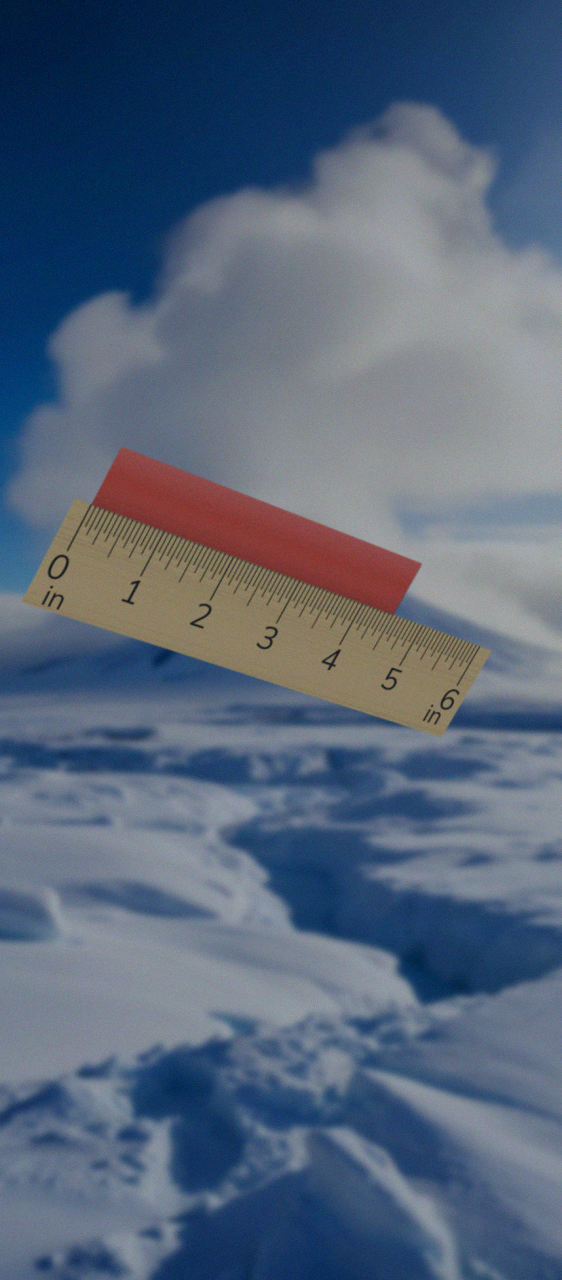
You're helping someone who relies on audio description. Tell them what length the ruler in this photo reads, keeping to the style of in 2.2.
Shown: in 4.5
